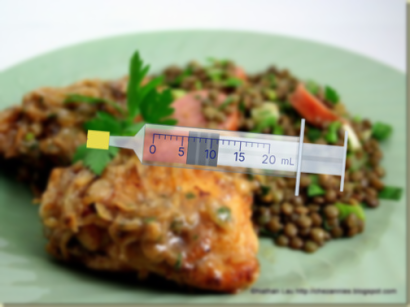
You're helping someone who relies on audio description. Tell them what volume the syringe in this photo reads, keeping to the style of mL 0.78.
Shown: mL 6
